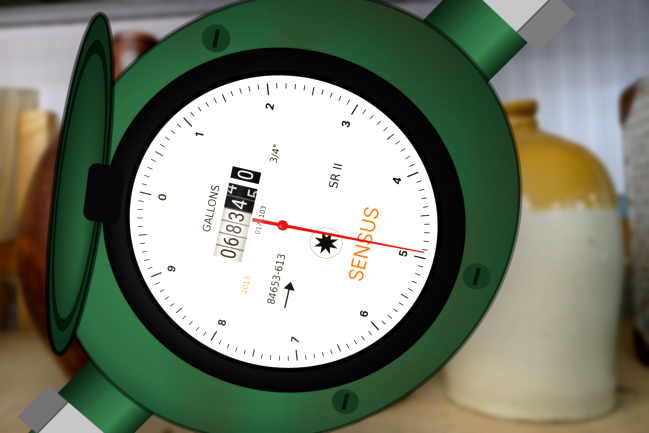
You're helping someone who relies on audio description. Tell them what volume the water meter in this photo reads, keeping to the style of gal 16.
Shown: gal 683444.9
